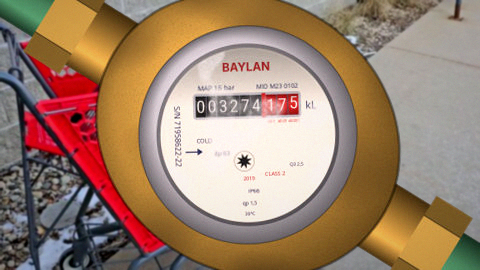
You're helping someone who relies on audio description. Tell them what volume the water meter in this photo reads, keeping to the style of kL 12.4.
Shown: kL 3274.175
